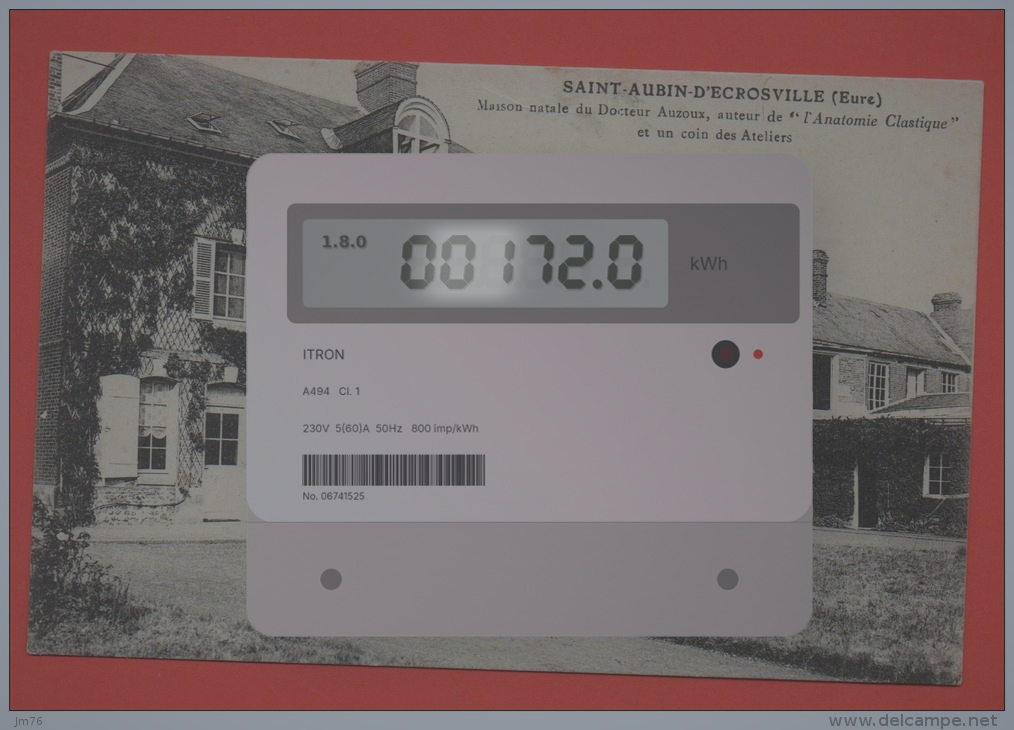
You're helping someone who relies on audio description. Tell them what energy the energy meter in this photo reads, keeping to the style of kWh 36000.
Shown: kWh 172.0
